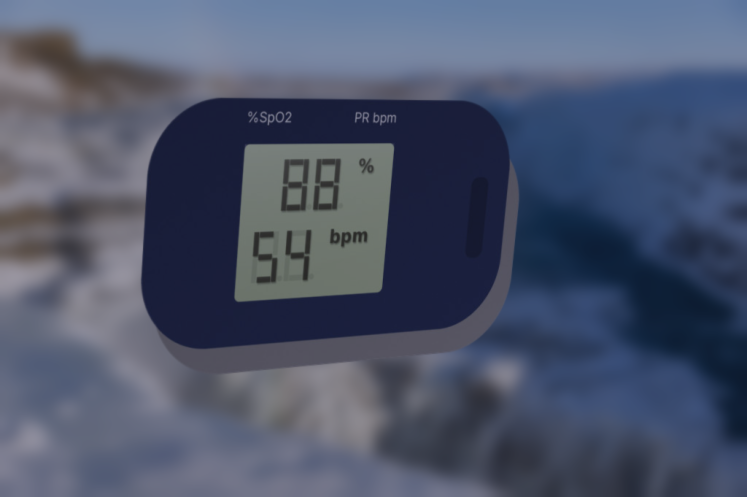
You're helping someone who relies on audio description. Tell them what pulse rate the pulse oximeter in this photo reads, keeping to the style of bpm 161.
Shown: bpm 54
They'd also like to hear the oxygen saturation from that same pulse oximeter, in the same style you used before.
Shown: % 88
